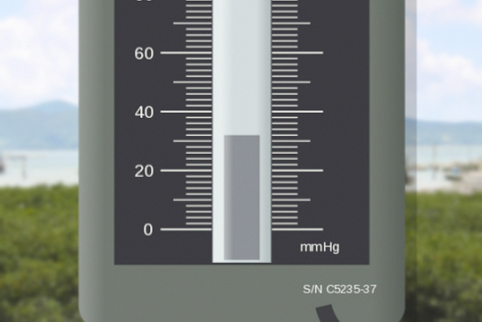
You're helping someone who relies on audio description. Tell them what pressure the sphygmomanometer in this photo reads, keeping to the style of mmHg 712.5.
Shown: mmHg 32
